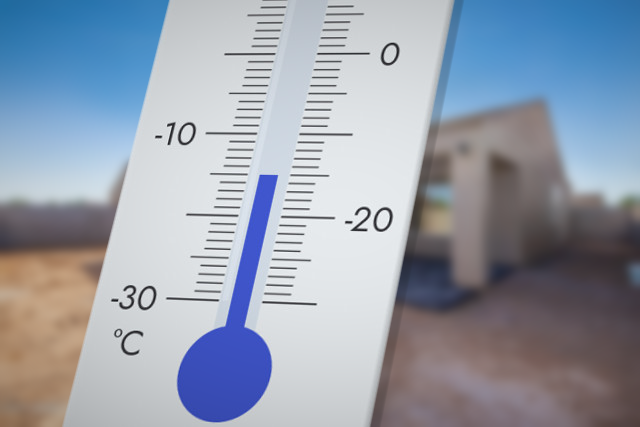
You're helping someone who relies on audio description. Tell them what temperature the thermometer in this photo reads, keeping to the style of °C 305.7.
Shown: °C -15
